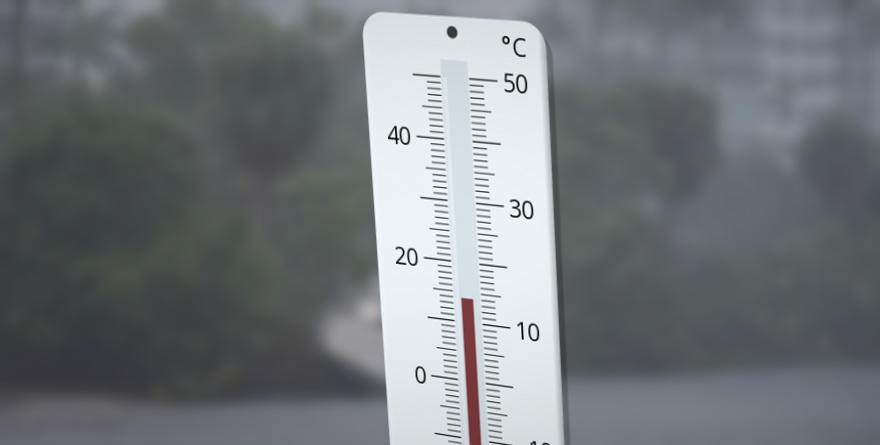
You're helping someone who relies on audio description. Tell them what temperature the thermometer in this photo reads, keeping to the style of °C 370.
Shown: °C 14
